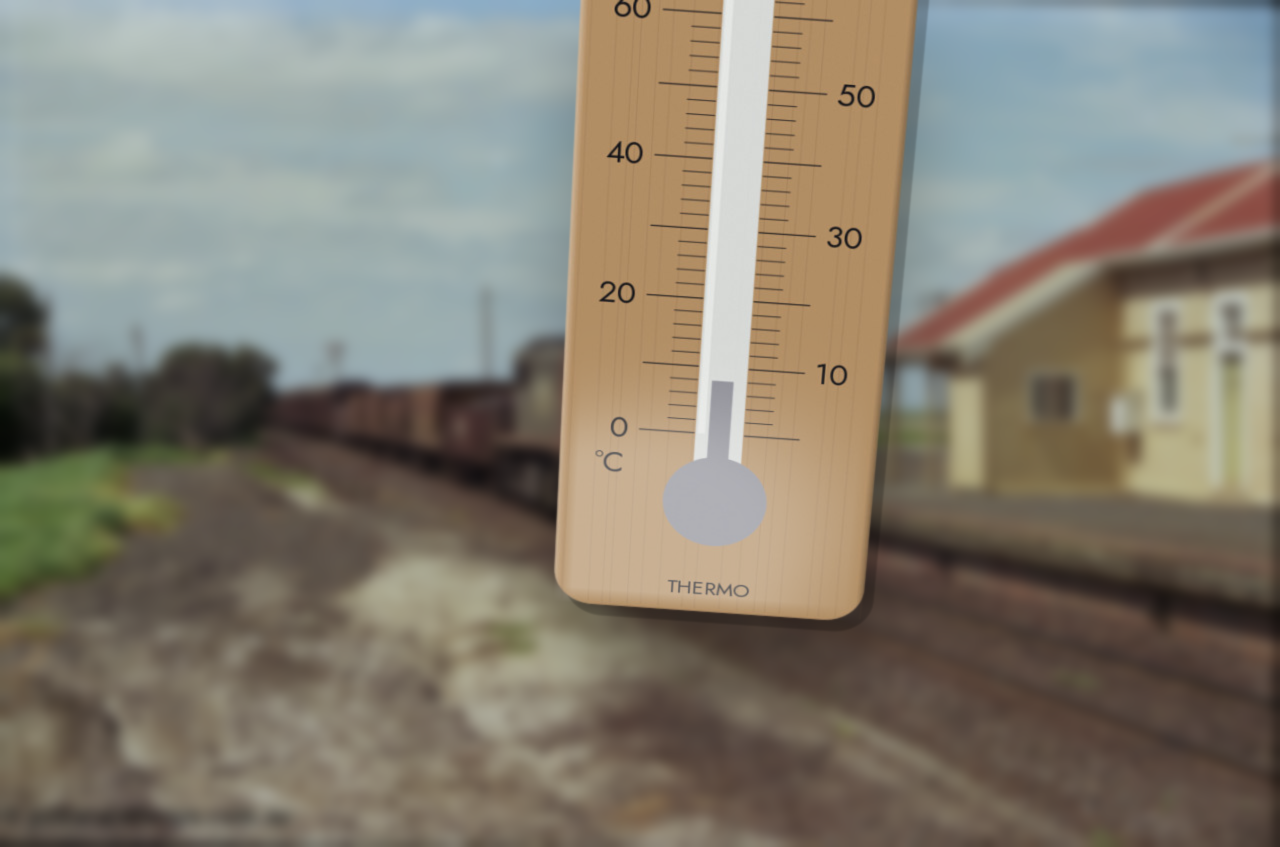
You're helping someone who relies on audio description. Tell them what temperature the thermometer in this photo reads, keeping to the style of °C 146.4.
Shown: °C 8
